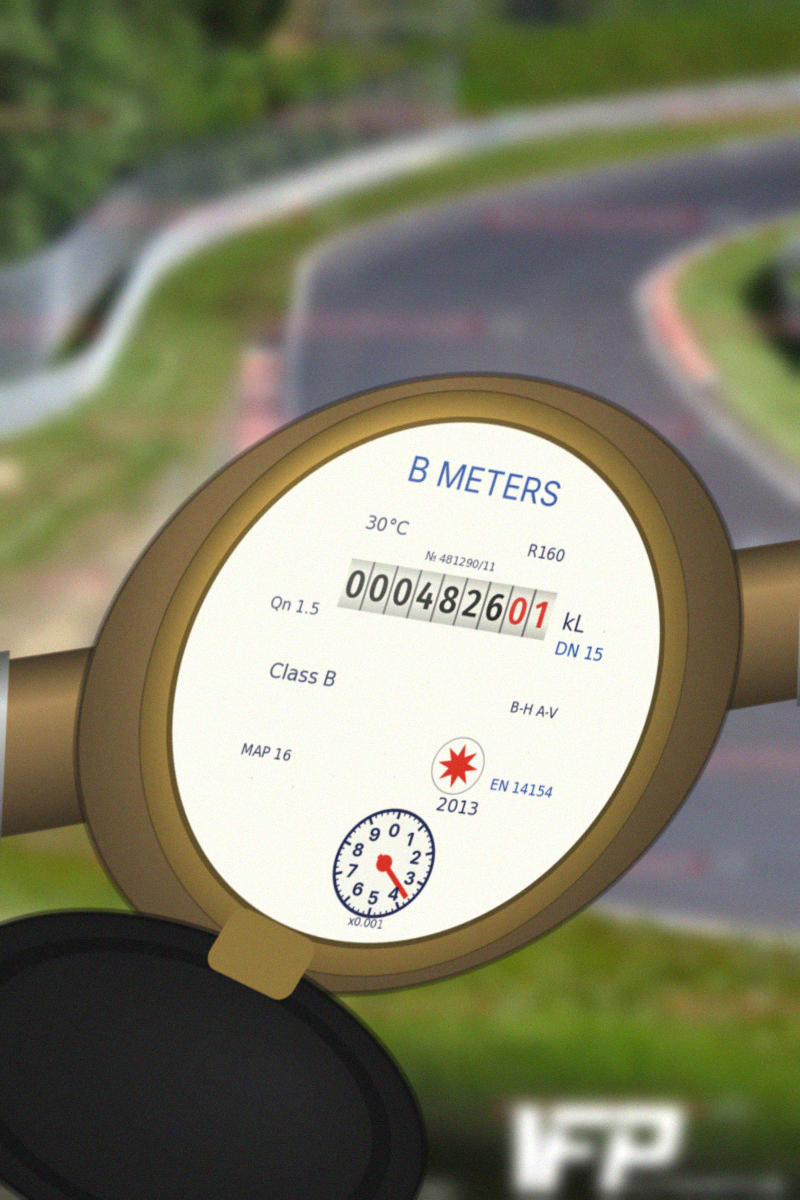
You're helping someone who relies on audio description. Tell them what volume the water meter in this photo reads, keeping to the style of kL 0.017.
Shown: kL 4826.013
